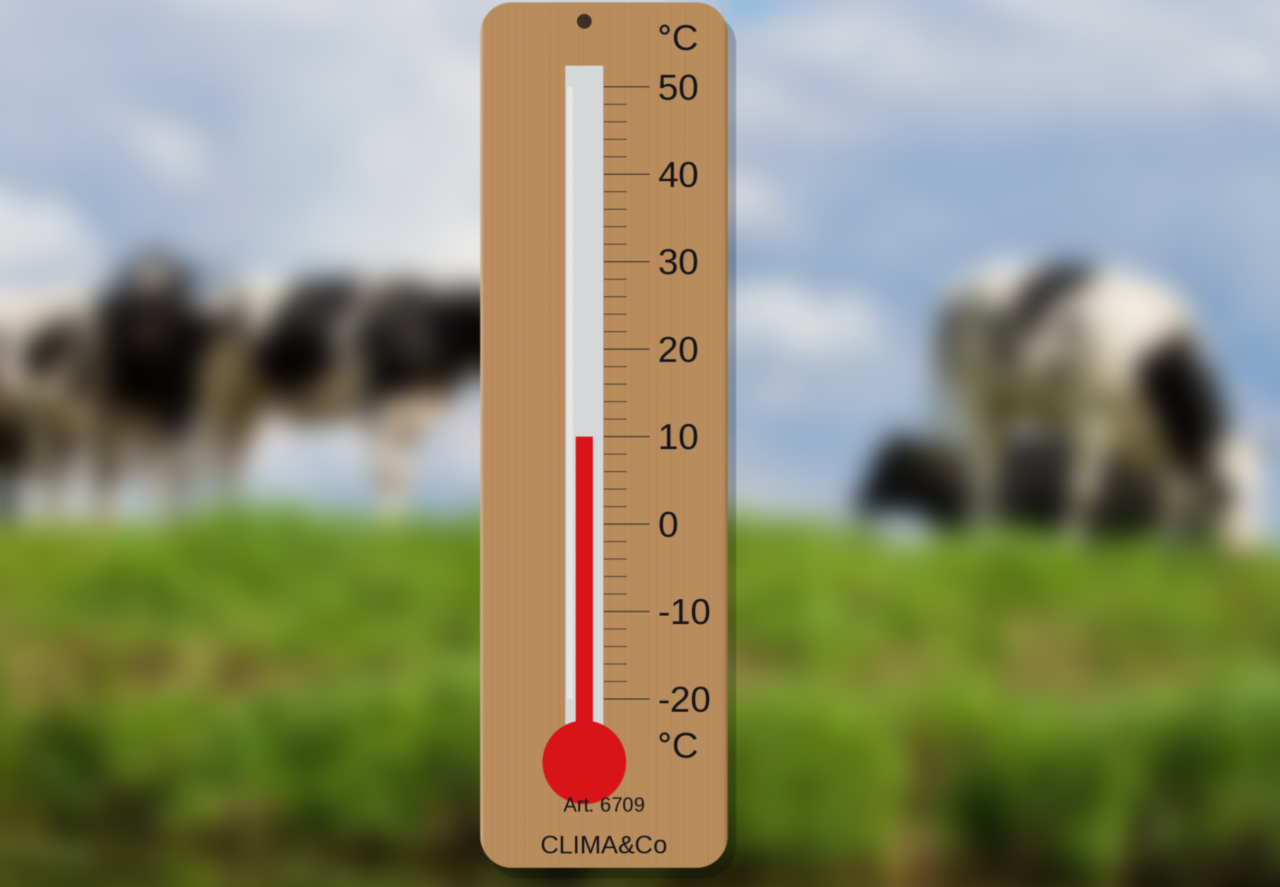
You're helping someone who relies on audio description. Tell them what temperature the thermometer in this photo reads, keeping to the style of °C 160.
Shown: °C 10
